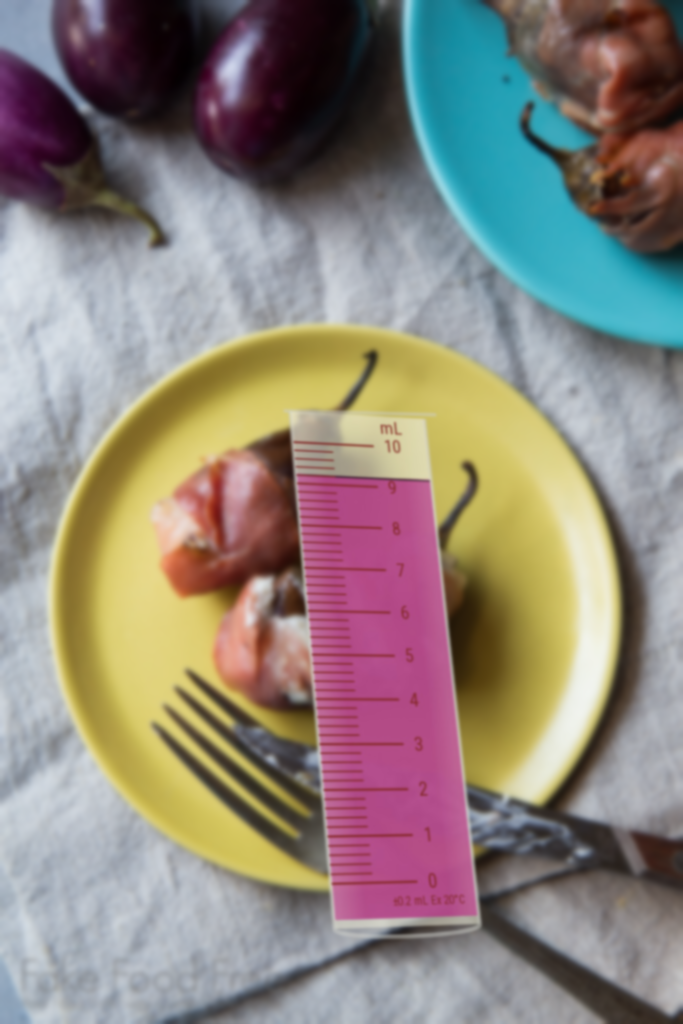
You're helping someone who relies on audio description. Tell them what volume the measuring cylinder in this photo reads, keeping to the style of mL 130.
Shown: mL 9.2
